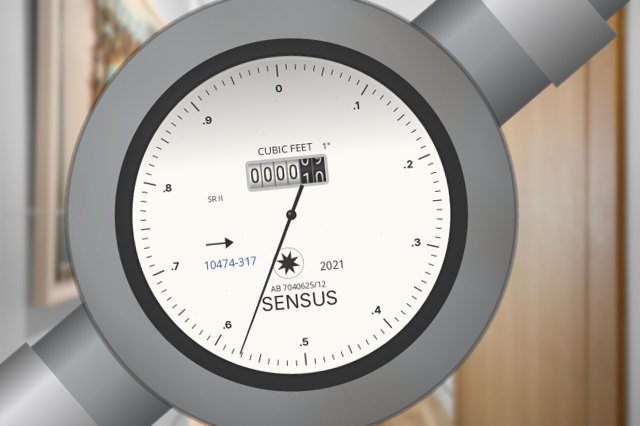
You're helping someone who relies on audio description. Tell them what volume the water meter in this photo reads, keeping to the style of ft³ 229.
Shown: ft³ 9.57
